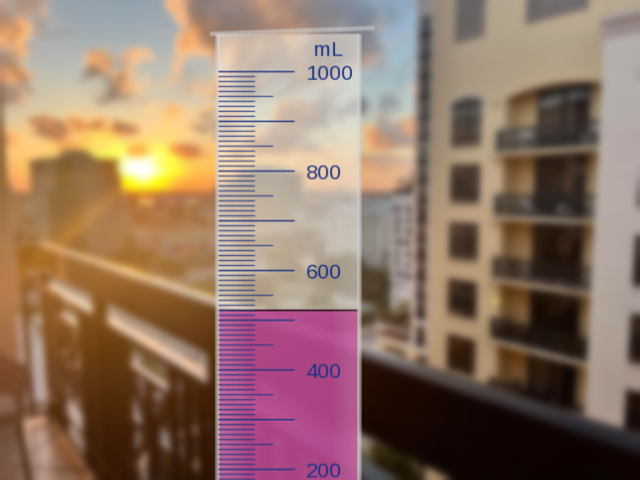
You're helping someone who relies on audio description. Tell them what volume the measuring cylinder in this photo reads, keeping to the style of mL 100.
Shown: mL 520
